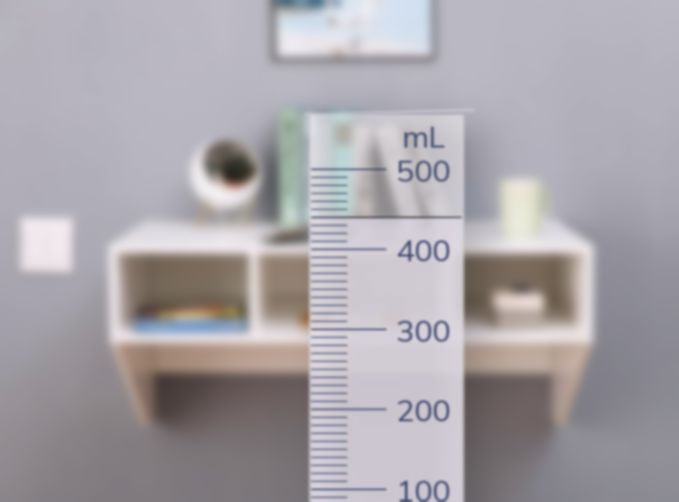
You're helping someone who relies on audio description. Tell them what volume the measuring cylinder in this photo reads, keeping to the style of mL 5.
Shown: mL 440
